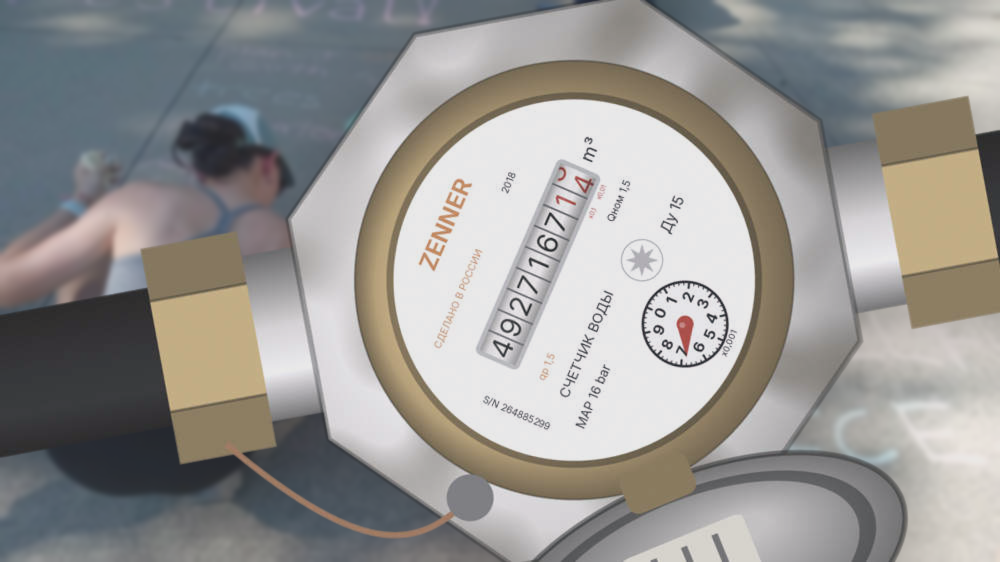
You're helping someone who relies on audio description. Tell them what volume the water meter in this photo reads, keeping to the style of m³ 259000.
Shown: m³ 4927167.136
